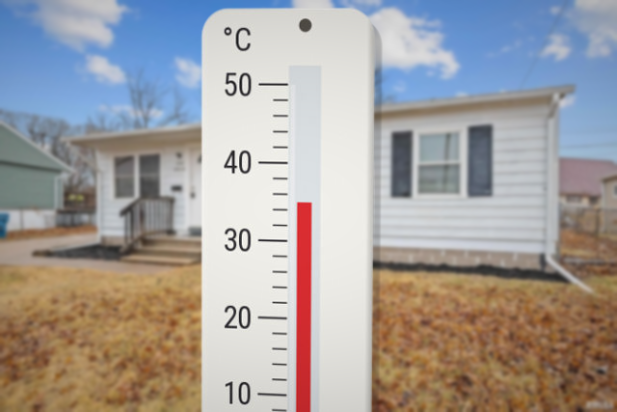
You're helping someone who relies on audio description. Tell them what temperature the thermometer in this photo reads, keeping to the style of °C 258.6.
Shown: °C 35
